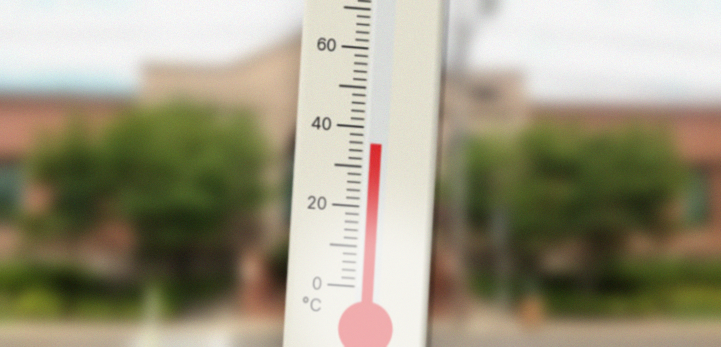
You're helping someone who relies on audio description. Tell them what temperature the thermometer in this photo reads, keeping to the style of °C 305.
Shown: °C 36
